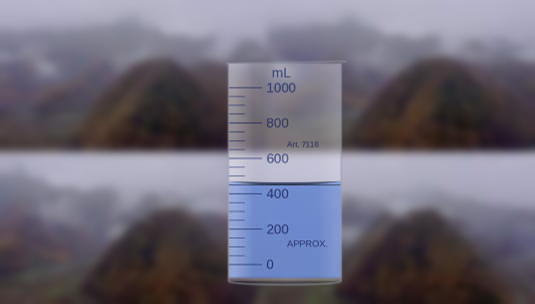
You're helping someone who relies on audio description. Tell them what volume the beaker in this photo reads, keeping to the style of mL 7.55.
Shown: mL 450
